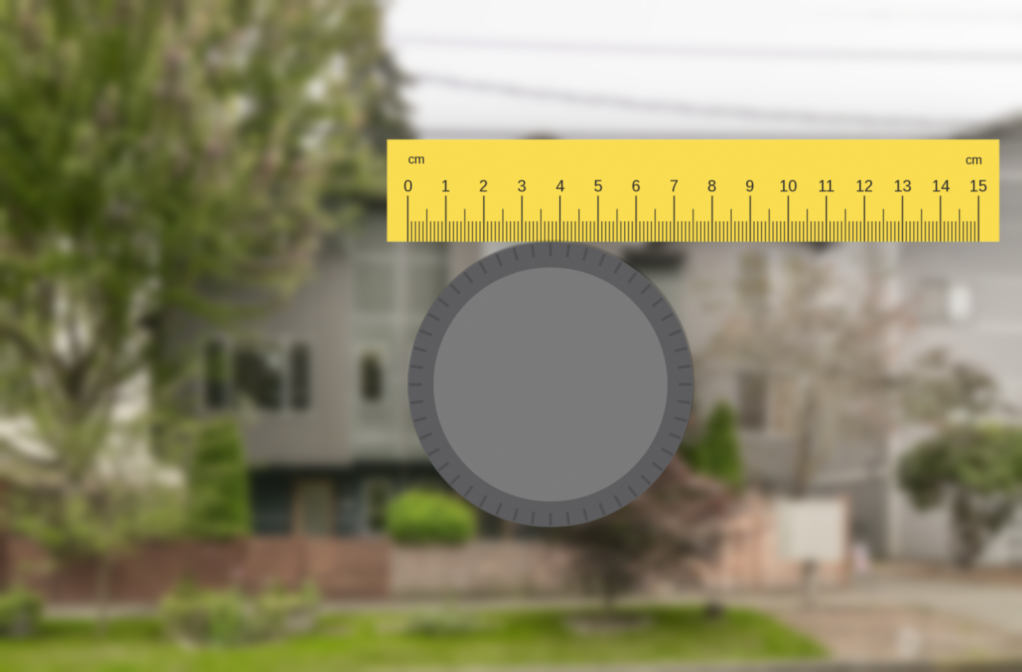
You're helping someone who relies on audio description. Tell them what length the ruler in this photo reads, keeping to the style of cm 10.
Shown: cm 7.5
